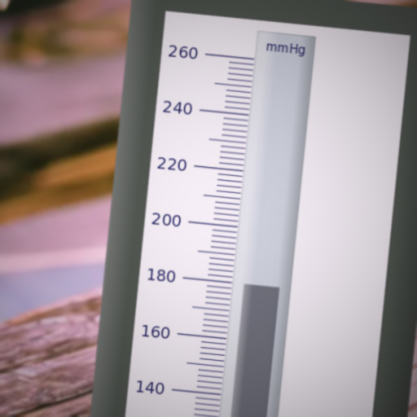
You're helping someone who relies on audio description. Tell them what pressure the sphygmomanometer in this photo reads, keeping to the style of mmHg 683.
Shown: mmHg 180
